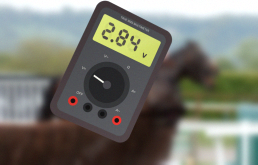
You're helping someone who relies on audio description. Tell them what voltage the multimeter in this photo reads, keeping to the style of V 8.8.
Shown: V 2.84
